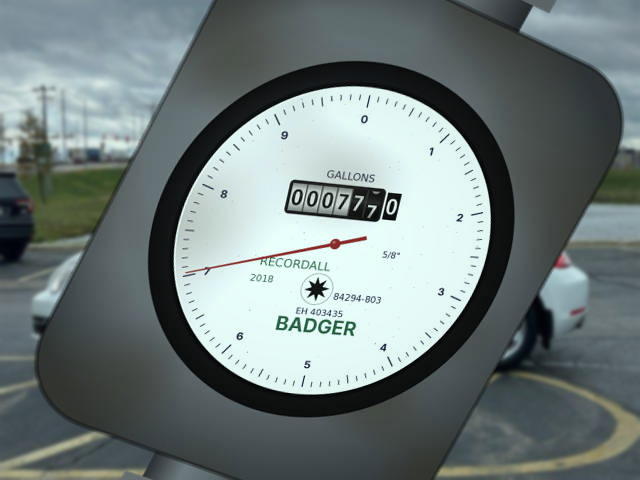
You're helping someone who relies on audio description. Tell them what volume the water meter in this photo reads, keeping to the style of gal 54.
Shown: gal 7767.0
